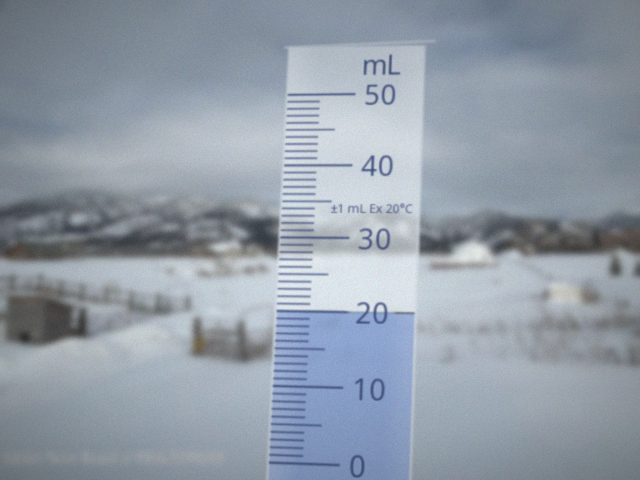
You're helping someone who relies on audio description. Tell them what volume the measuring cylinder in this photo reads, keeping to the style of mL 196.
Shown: mL 20
